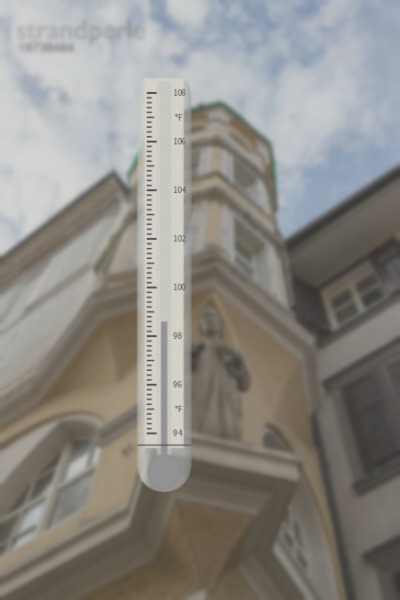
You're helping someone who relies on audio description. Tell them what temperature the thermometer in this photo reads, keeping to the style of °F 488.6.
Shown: °F 98.6
